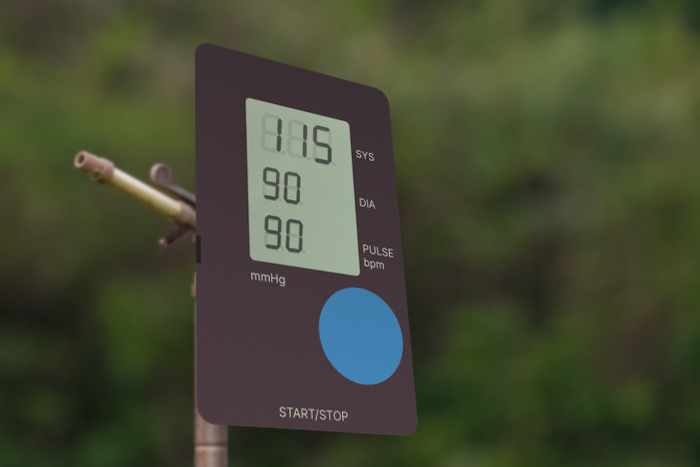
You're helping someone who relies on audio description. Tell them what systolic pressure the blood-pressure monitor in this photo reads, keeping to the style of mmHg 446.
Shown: mmHg 115
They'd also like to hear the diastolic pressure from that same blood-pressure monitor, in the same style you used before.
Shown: mmHg 90
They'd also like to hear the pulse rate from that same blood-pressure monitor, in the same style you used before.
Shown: bpm 90
